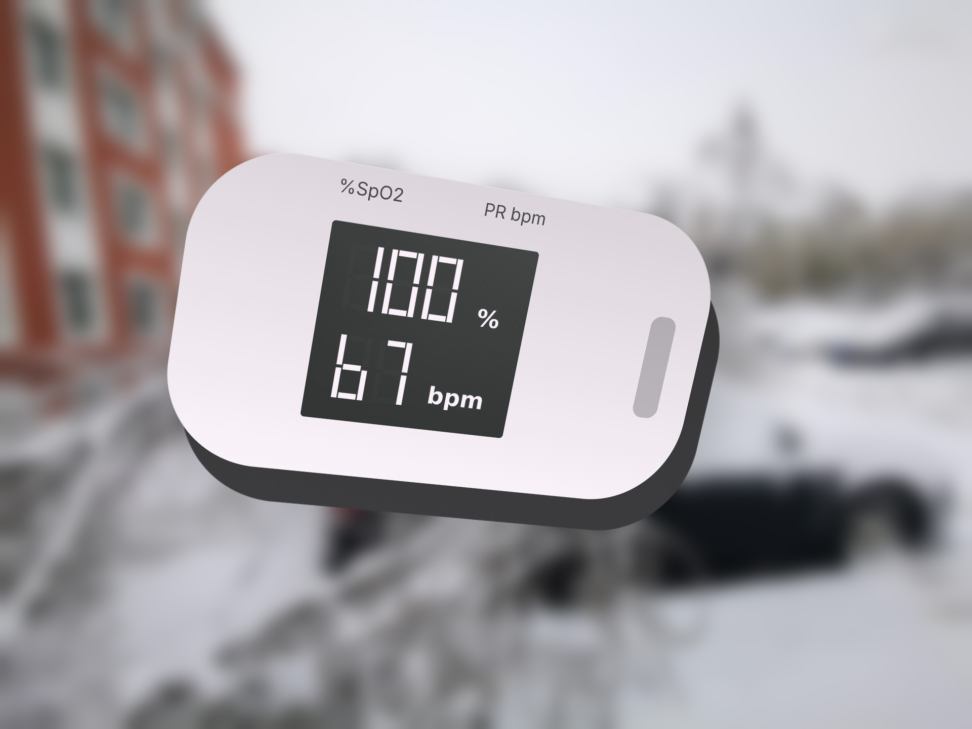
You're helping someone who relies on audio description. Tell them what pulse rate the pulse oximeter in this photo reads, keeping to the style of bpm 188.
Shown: bpm 67
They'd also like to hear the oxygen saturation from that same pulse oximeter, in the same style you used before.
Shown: % 100
